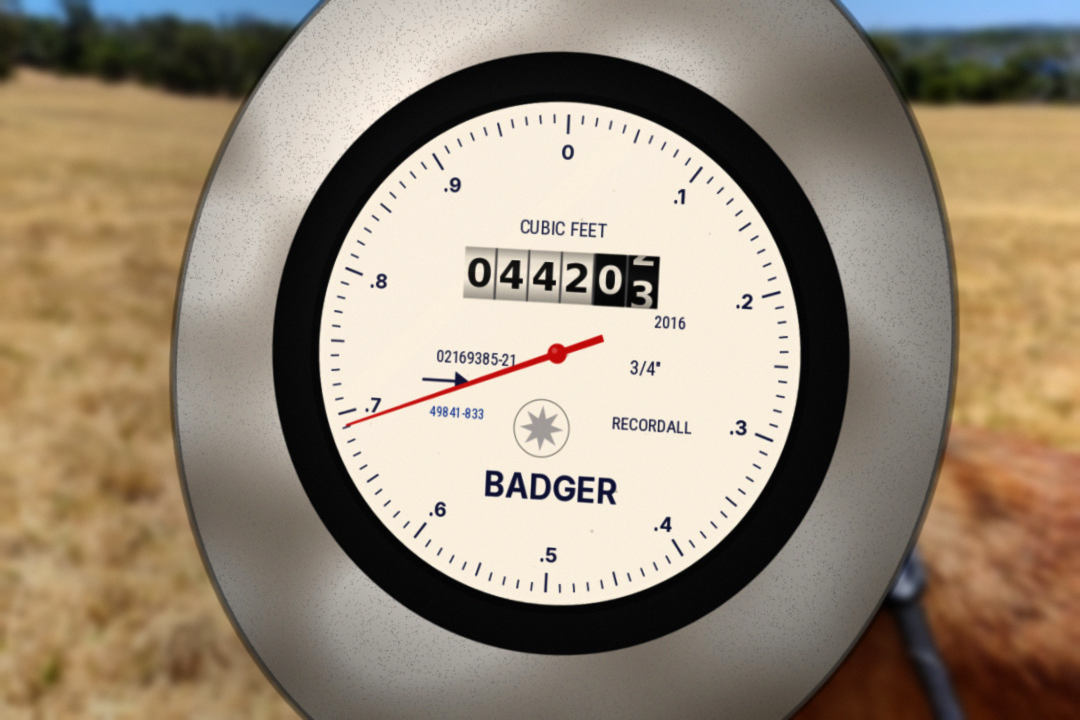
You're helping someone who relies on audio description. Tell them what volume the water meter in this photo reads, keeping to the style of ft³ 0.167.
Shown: ft³ 44202.69
